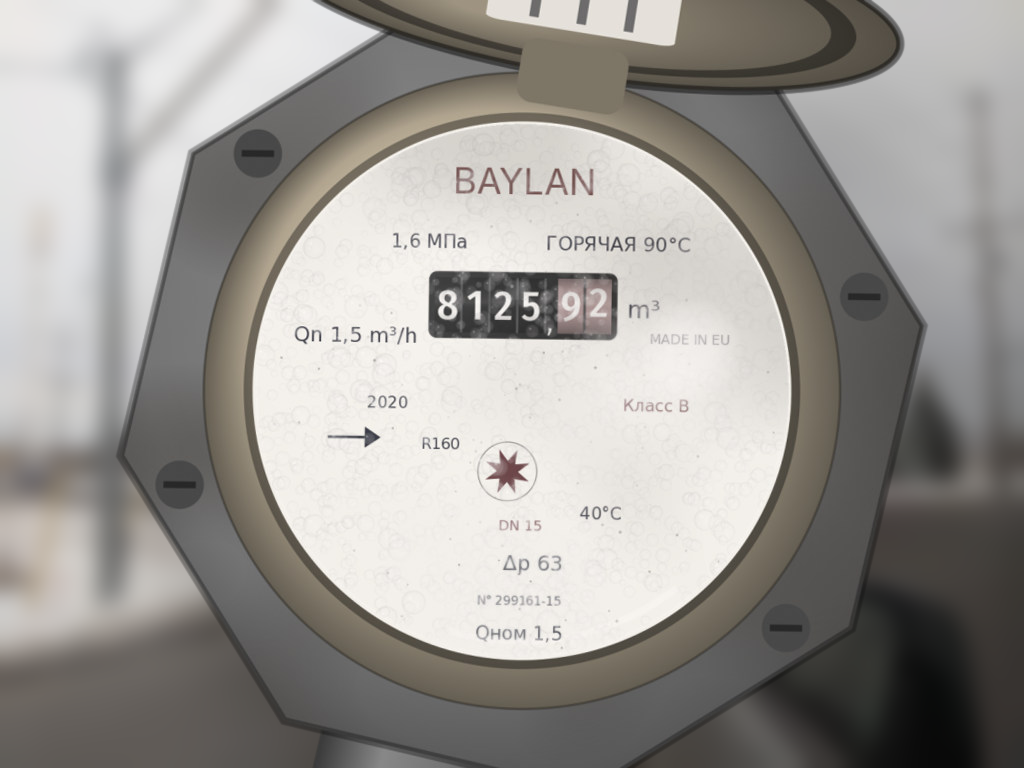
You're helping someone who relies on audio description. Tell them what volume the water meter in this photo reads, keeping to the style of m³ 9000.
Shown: m³ 8125.92
